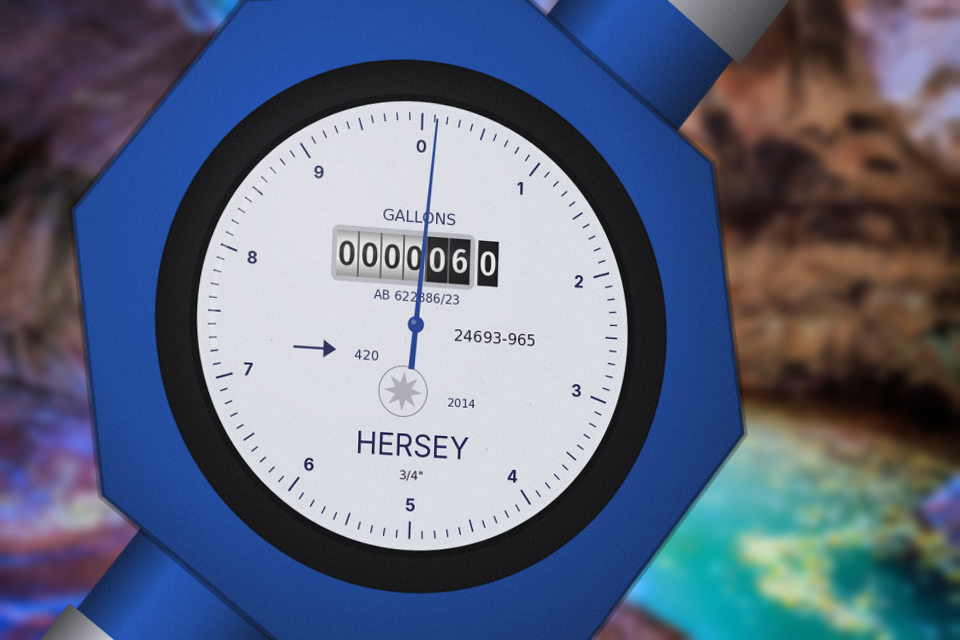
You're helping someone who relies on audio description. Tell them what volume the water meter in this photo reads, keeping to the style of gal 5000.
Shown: gal 60.1
